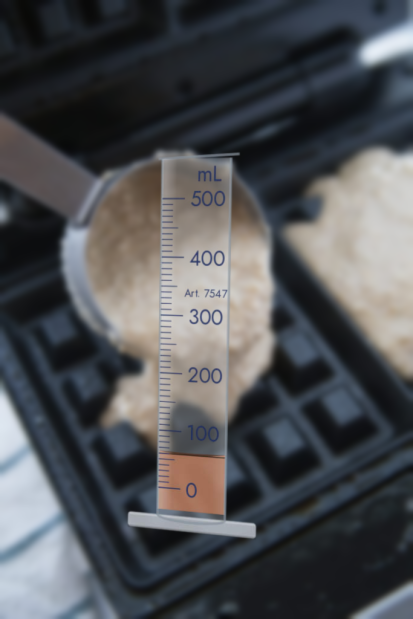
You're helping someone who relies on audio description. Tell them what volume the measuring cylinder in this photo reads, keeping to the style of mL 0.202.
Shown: mL 60
